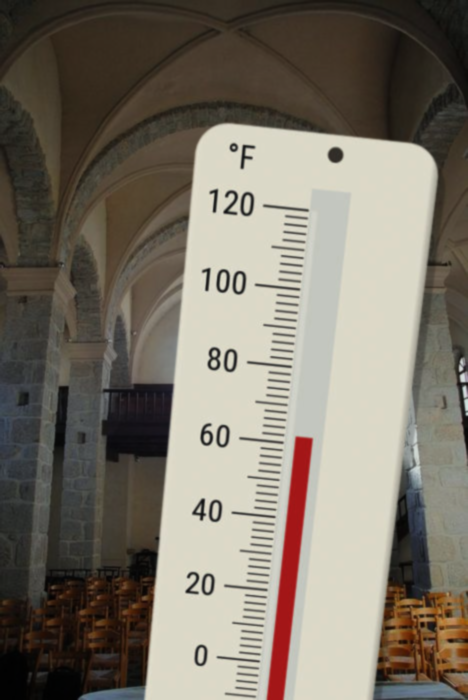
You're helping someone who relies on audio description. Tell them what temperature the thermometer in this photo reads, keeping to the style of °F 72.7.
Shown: °F 62
